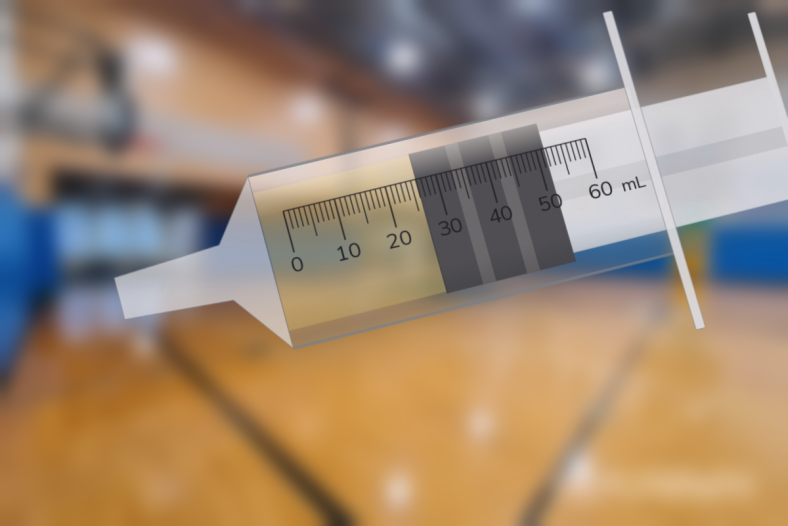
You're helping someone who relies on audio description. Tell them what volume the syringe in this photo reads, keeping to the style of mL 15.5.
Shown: mL 26
